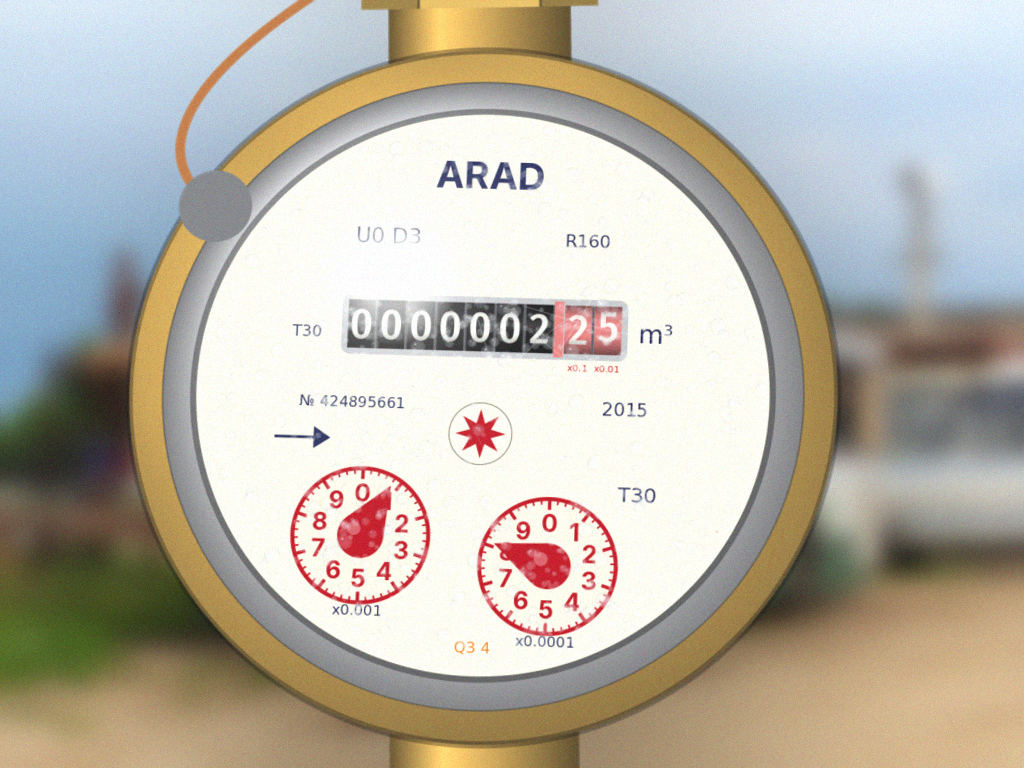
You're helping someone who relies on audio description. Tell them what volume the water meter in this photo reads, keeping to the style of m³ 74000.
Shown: m³ 2.2508
